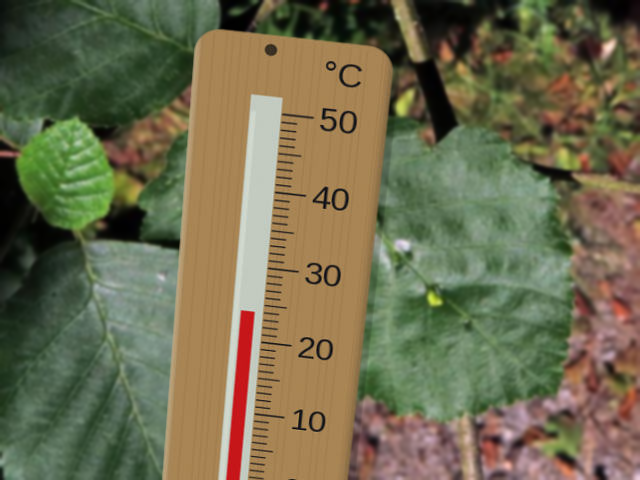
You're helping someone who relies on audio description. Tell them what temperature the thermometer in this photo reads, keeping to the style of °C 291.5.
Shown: °C 24
